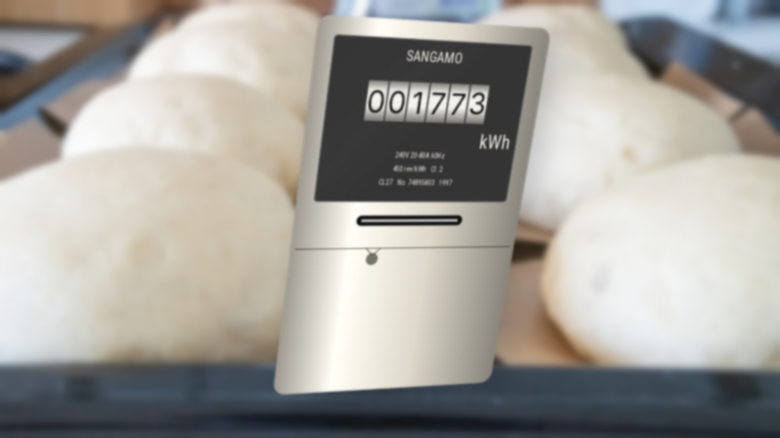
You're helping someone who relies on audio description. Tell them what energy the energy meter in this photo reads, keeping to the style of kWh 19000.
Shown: kWh 1773
